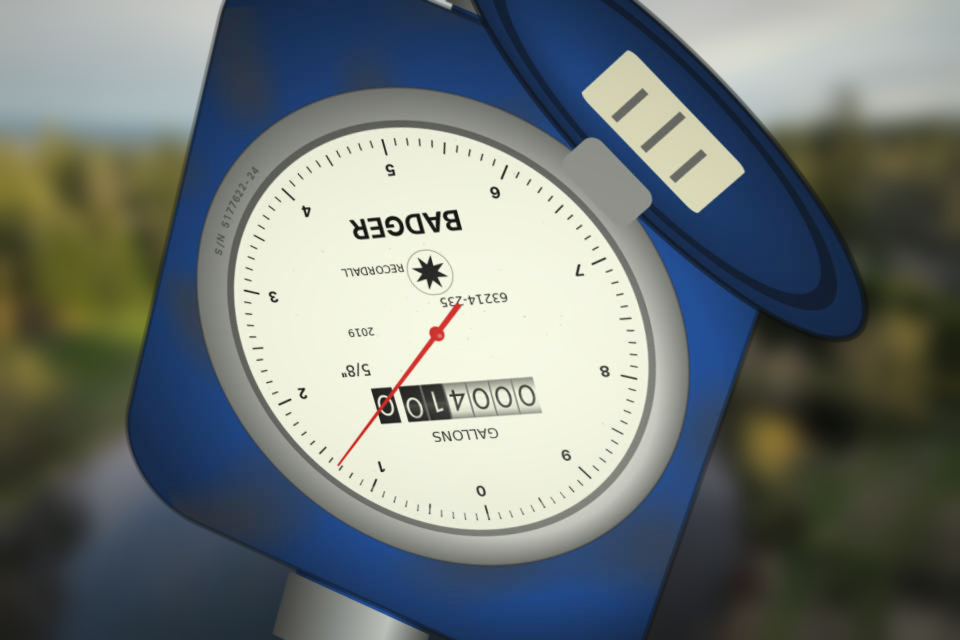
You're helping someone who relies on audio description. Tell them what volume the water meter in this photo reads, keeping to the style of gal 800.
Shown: gal 4101.3
